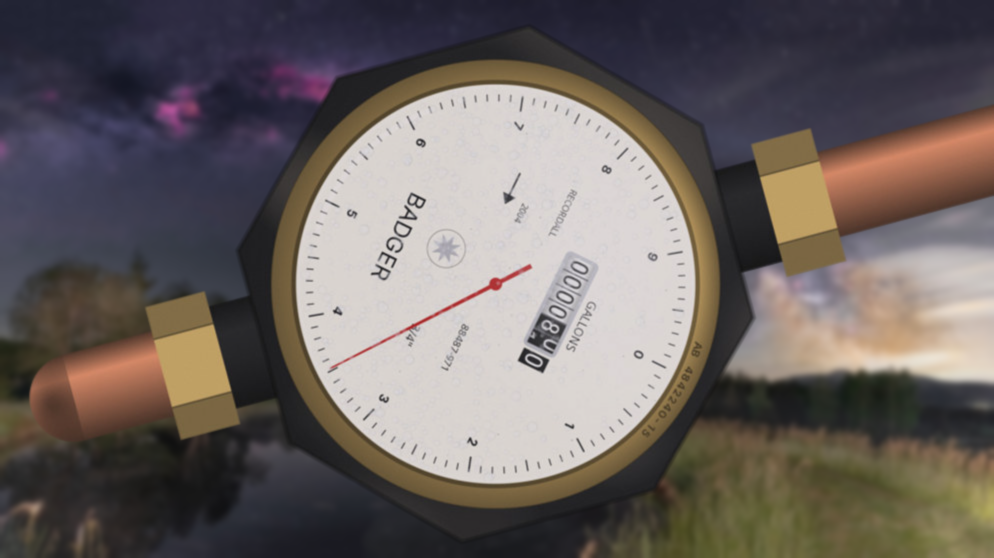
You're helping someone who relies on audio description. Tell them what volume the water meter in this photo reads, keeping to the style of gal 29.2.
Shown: gal 803.5
